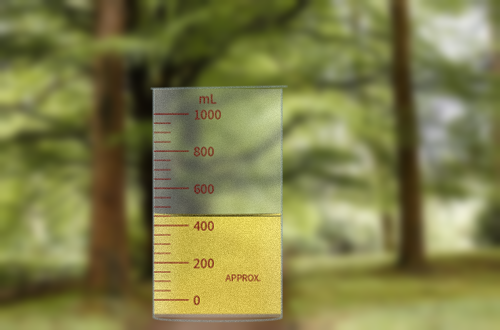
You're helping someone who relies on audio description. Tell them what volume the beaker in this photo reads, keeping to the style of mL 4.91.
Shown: mL 450
